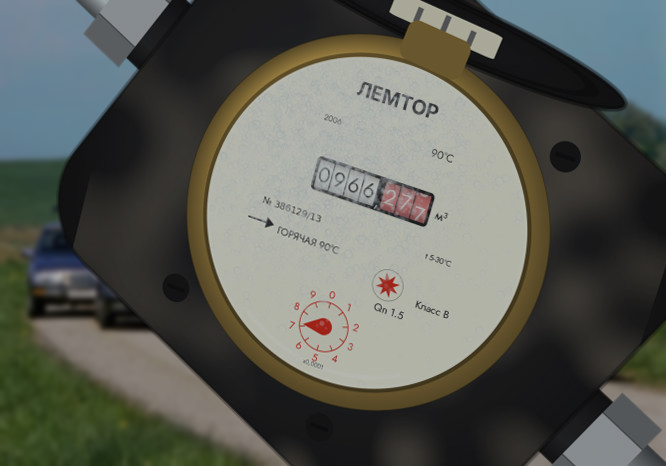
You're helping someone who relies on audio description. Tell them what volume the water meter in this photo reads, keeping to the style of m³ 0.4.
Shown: m³ 966.2767
